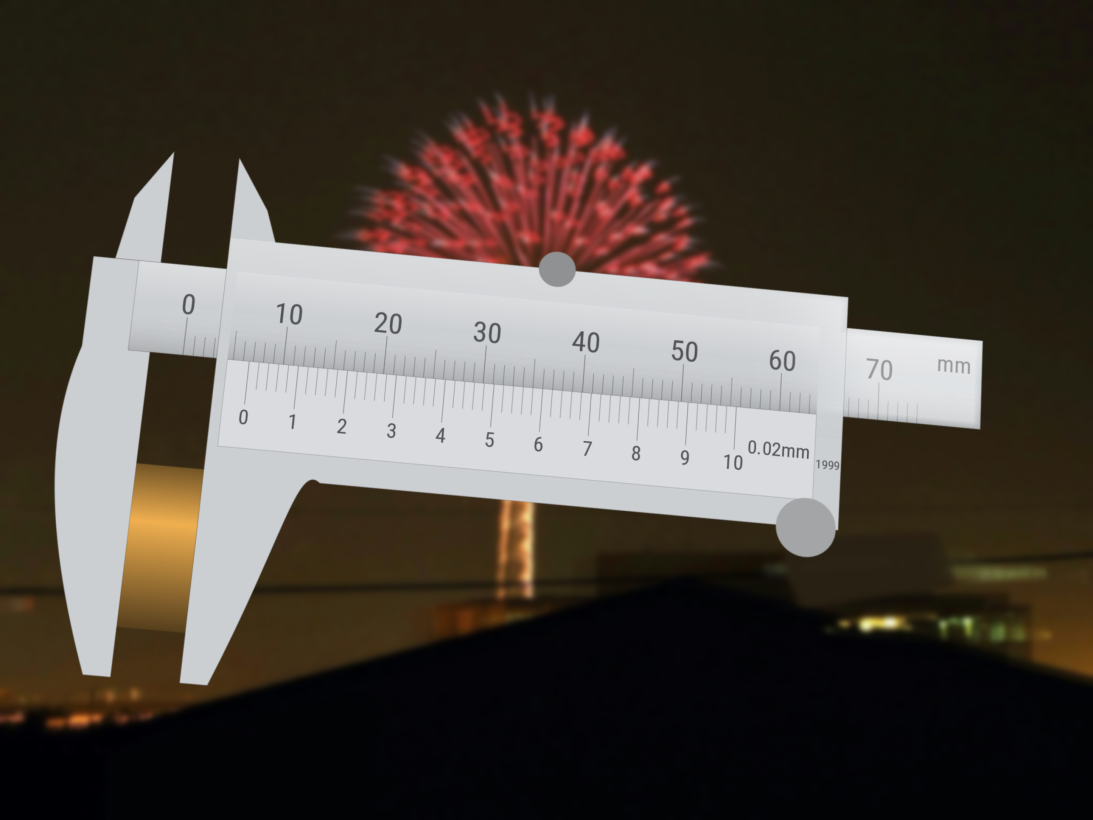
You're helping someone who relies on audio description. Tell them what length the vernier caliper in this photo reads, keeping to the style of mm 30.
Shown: mm 6.6
